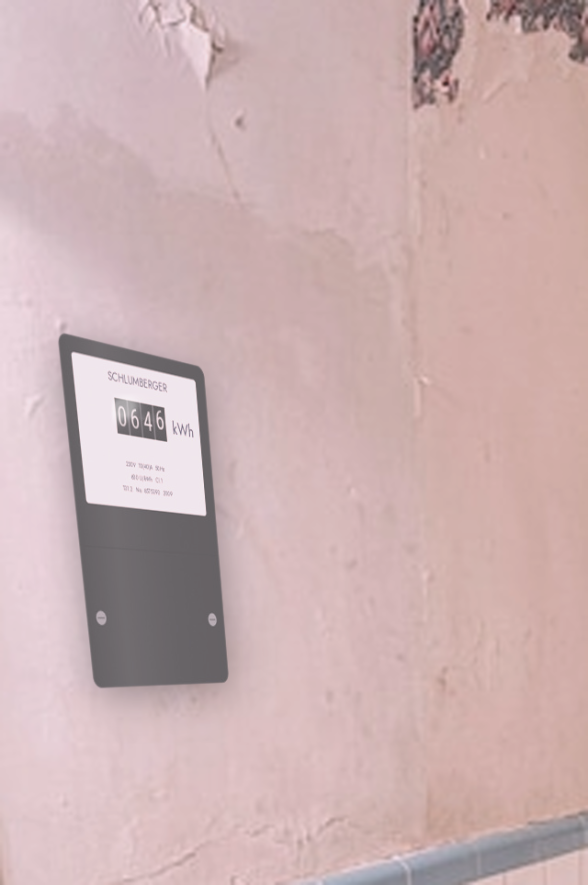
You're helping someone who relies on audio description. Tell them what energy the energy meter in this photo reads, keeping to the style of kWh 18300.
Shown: kWh 646
